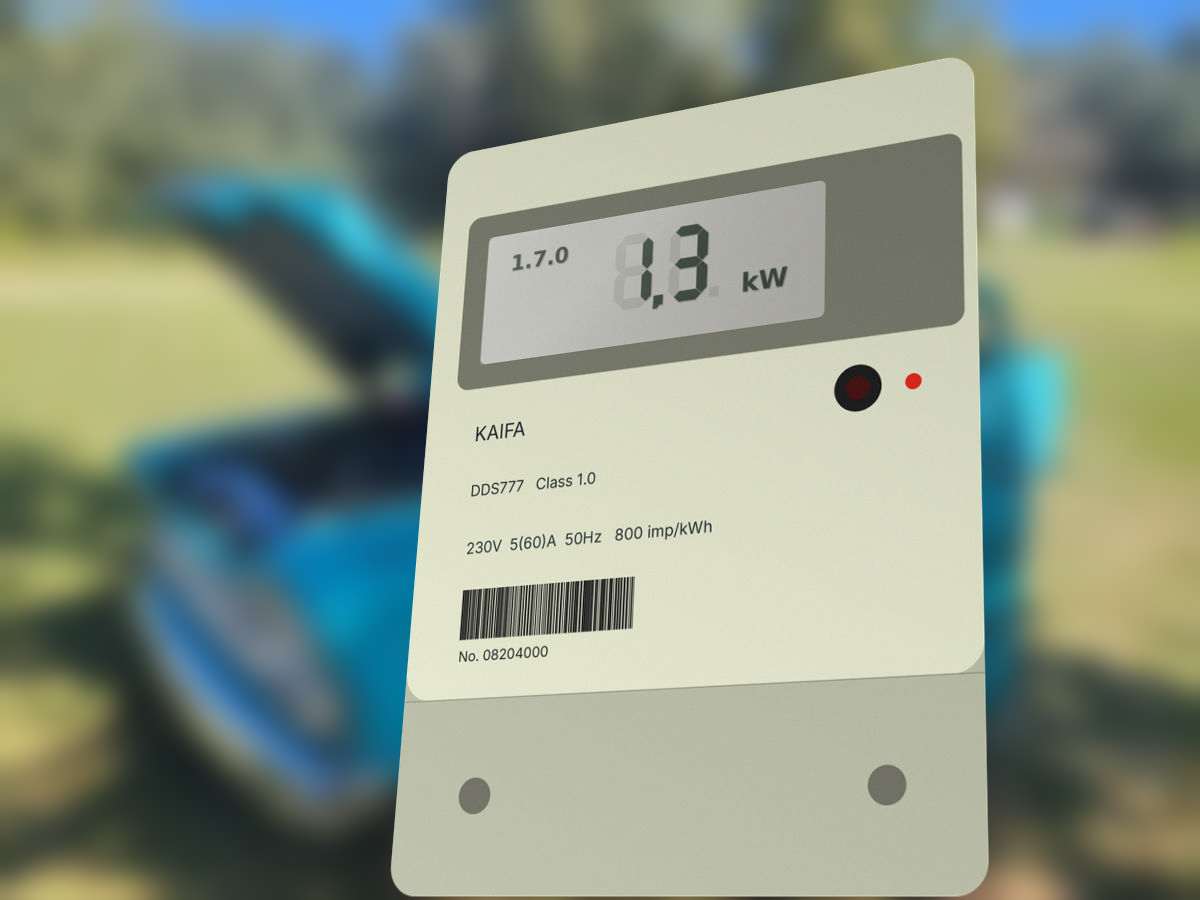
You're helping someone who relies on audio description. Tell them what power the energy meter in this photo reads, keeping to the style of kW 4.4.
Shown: kW 1.3
